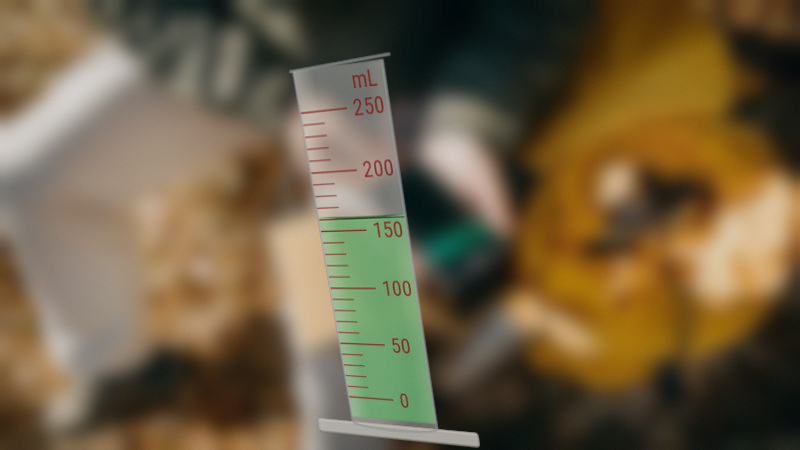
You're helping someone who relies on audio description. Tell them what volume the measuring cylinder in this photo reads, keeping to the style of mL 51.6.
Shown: mL 160
